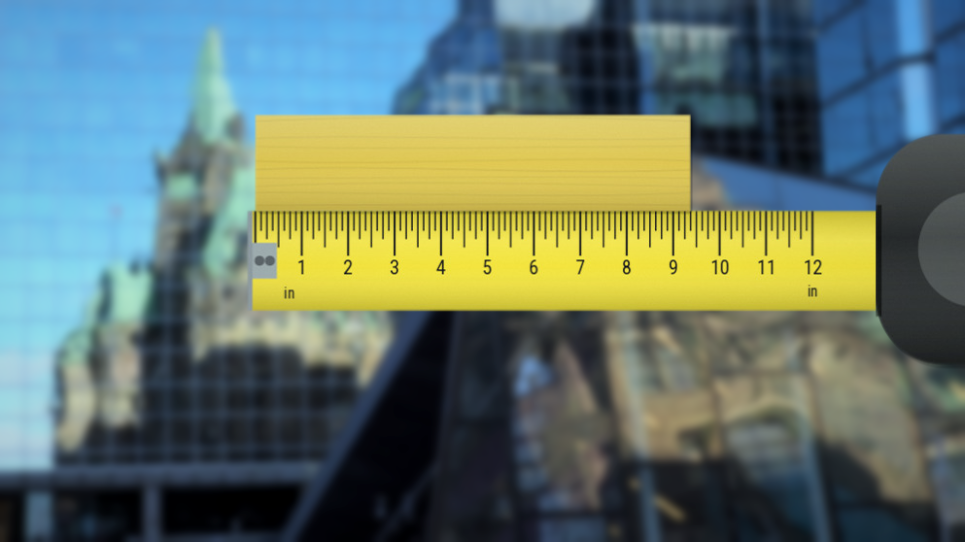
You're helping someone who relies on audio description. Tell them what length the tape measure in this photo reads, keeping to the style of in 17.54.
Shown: in 9.375
